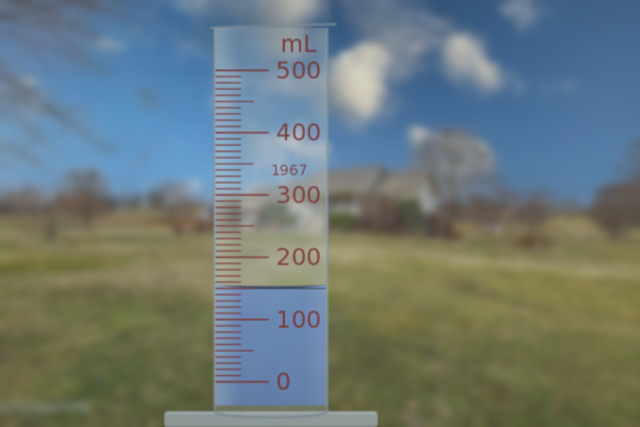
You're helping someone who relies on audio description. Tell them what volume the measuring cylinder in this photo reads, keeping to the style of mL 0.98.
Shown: mL 150
